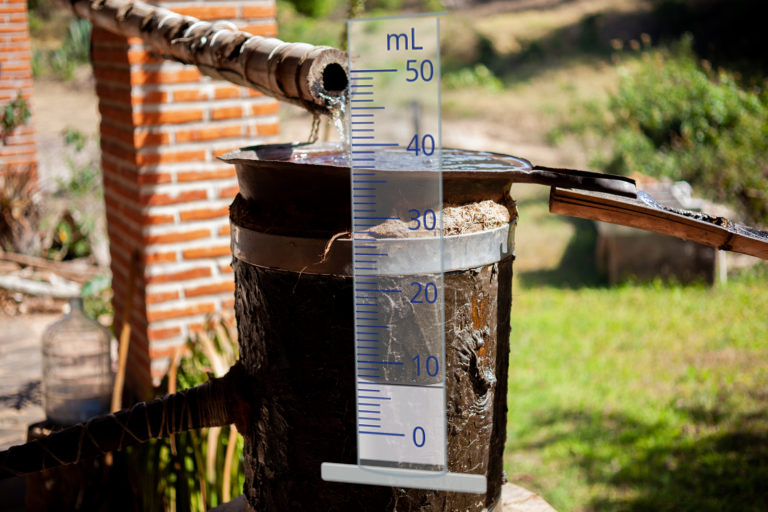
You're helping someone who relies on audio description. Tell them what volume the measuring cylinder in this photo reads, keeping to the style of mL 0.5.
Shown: mL 7
